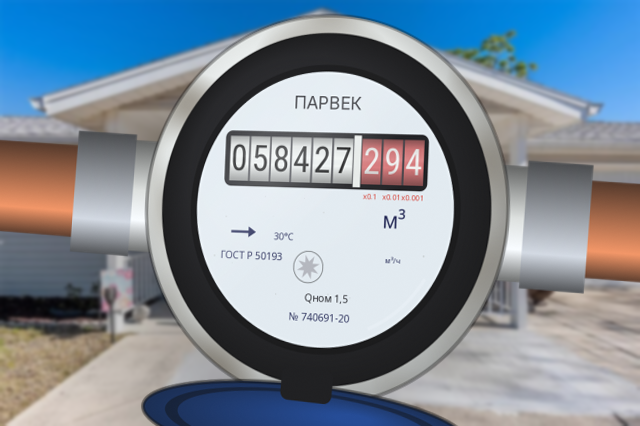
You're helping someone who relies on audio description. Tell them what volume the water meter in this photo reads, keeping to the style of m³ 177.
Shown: m³ 58427.294
